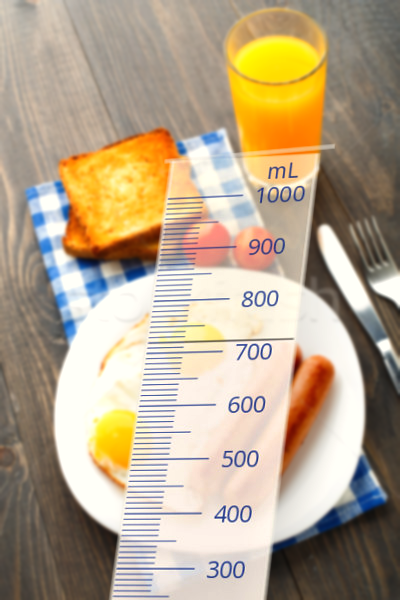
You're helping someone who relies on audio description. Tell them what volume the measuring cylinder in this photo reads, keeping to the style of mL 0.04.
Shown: mL 720
